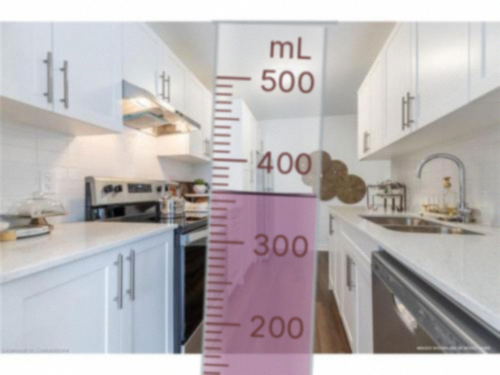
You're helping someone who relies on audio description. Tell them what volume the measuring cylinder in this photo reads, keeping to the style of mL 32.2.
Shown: mL 360
